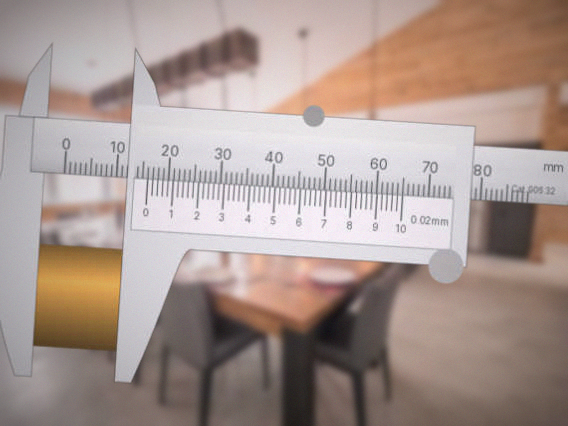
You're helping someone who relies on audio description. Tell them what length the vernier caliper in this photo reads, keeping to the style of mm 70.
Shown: mm 16.0
